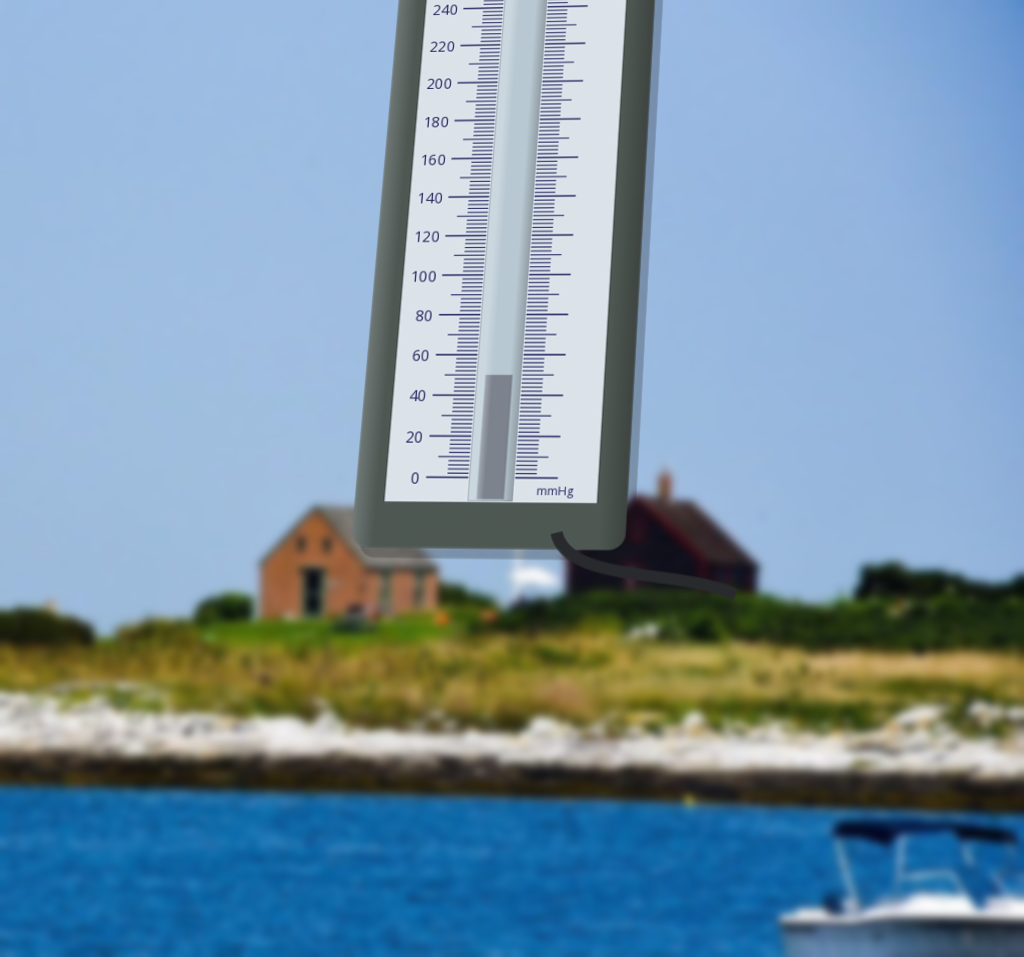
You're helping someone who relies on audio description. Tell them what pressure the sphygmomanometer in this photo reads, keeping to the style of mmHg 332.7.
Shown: mmHg 50
